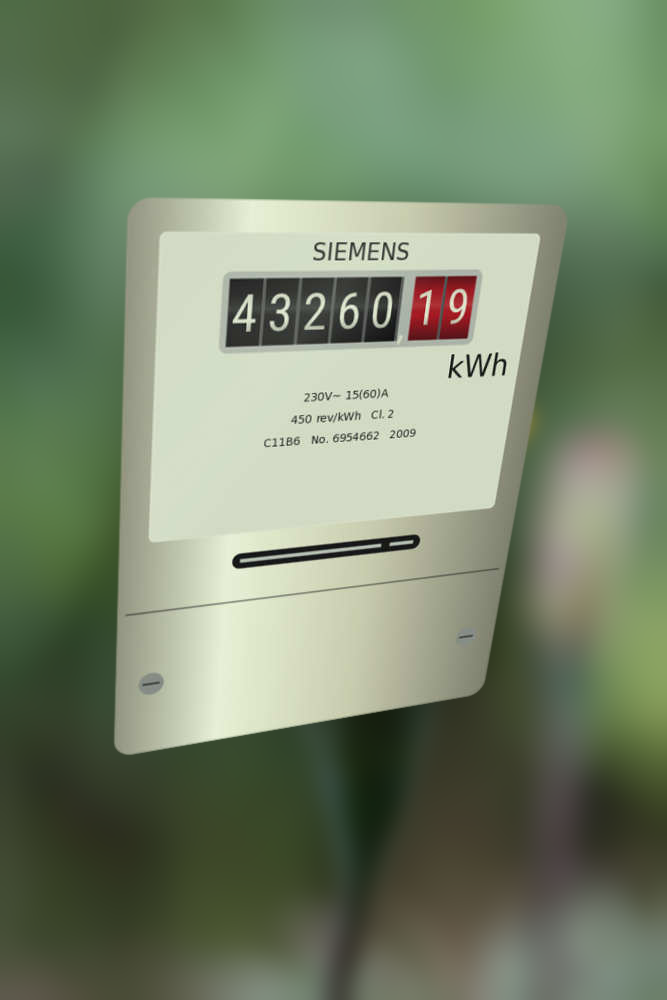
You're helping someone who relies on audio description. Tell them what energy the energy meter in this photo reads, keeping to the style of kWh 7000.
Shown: kWh 43260.19
